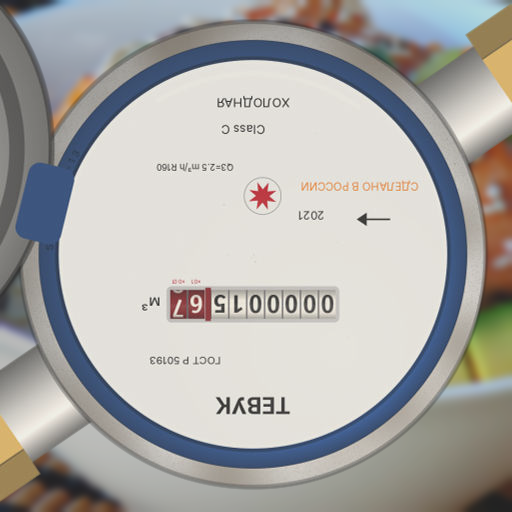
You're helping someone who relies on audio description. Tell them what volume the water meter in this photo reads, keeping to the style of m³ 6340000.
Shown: m³ 15.67
